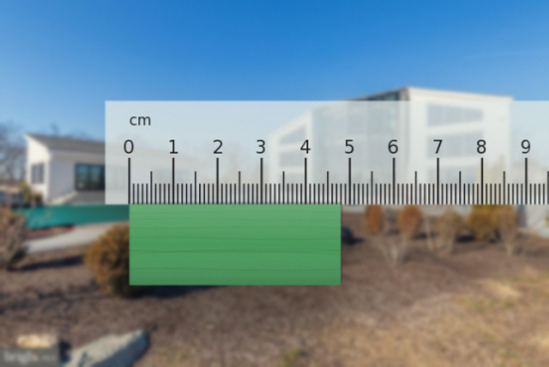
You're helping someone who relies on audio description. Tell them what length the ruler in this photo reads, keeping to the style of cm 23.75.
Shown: cm 4.8
